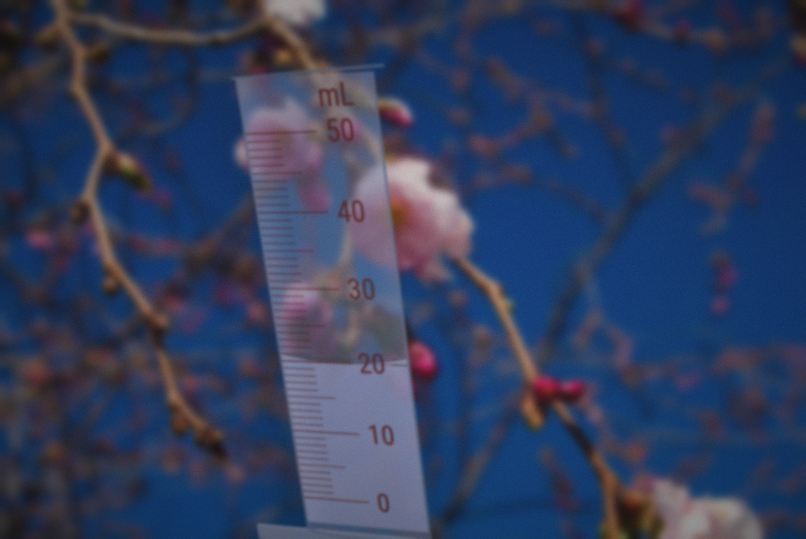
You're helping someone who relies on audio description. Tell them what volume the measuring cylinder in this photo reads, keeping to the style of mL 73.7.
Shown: mL 20
